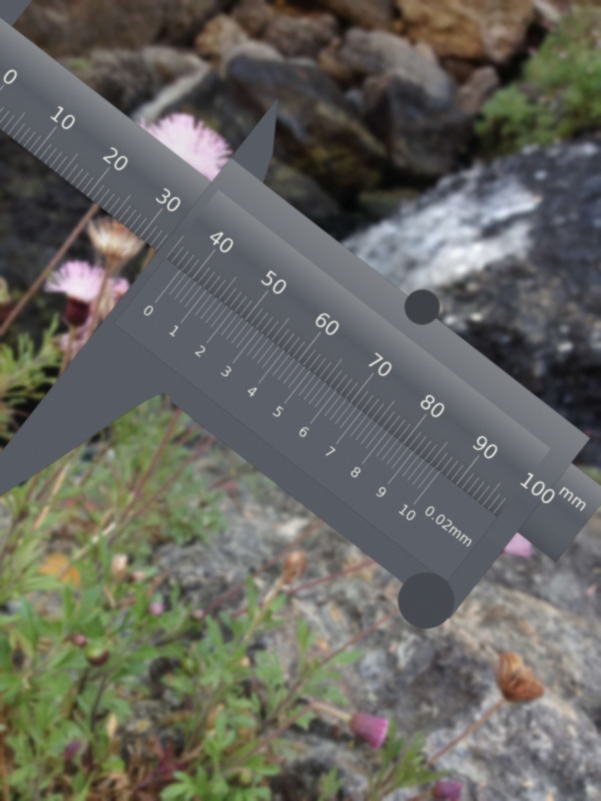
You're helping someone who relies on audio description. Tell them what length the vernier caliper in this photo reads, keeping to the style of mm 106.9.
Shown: mm 37.8
